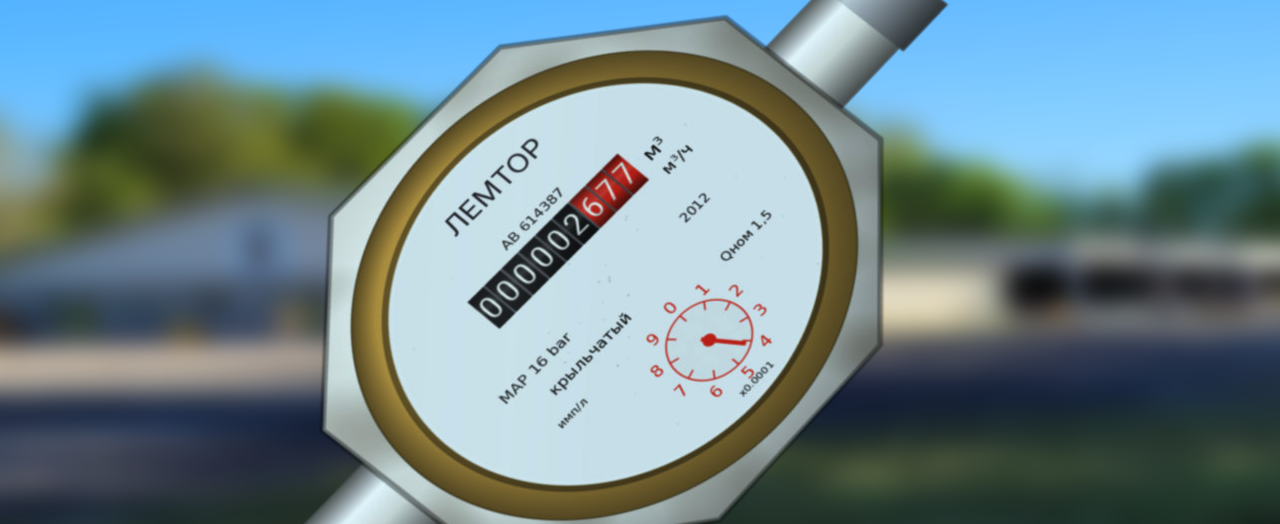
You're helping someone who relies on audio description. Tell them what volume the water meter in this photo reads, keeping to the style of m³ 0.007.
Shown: m³ 2.6774
